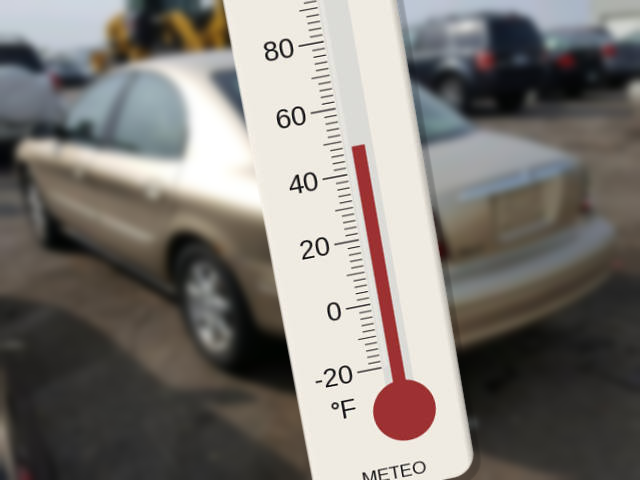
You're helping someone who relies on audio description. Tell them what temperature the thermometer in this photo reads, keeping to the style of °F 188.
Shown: °F 48
